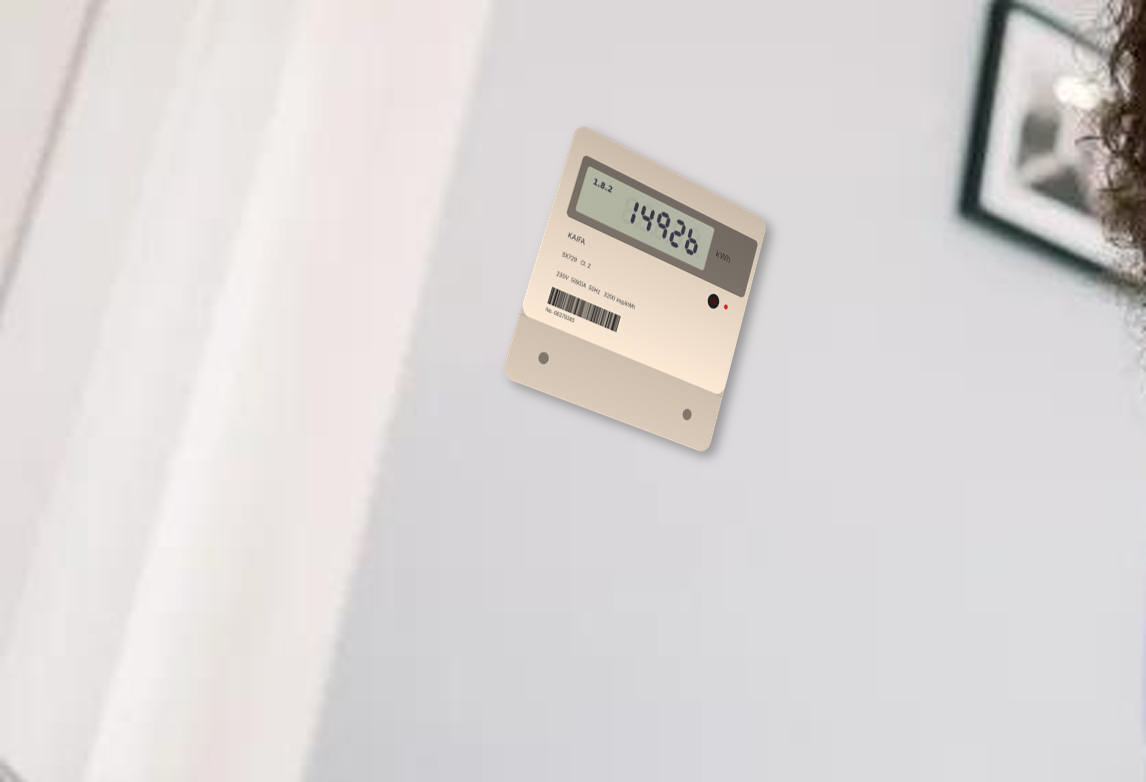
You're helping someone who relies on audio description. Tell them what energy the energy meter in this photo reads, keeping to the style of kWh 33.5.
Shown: kWh 14926
